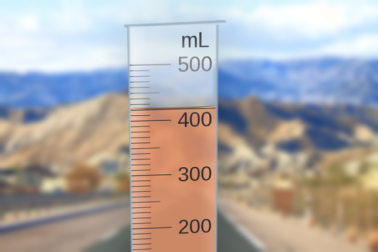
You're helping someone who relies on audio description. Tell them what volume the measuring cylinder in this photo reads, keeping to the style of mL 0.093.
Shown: mL 420
